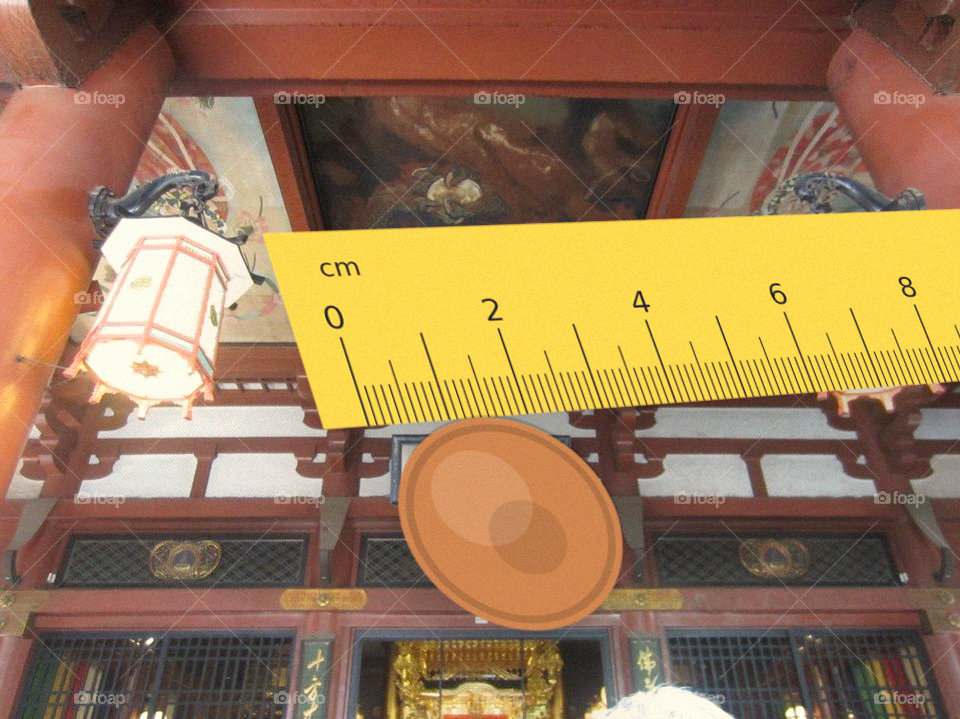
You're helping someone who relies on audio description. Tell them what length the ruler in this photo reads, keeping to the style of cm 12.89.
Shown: cm 2.7
